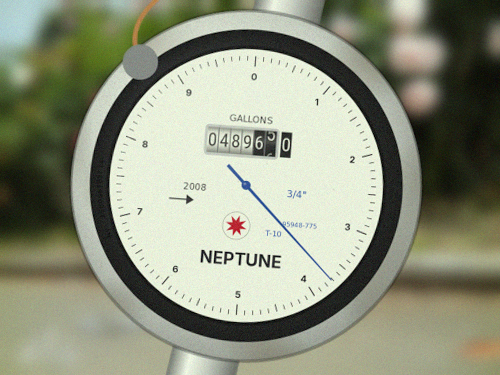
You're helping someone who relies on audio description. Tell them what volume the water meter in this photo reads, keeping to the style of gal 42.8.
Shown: gal 489653.7
